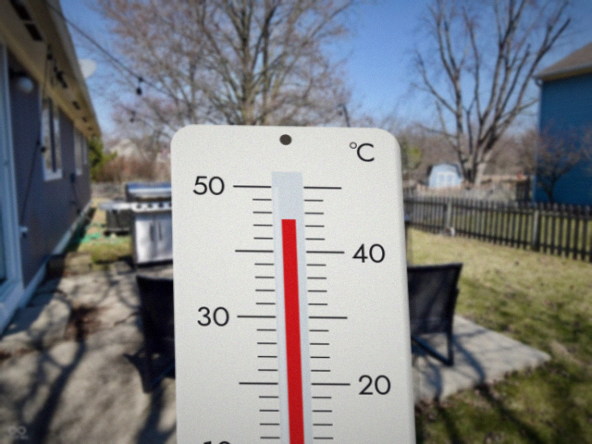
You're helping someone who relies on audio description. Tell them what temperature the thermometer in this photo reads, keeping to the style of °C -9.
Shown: °C 45
